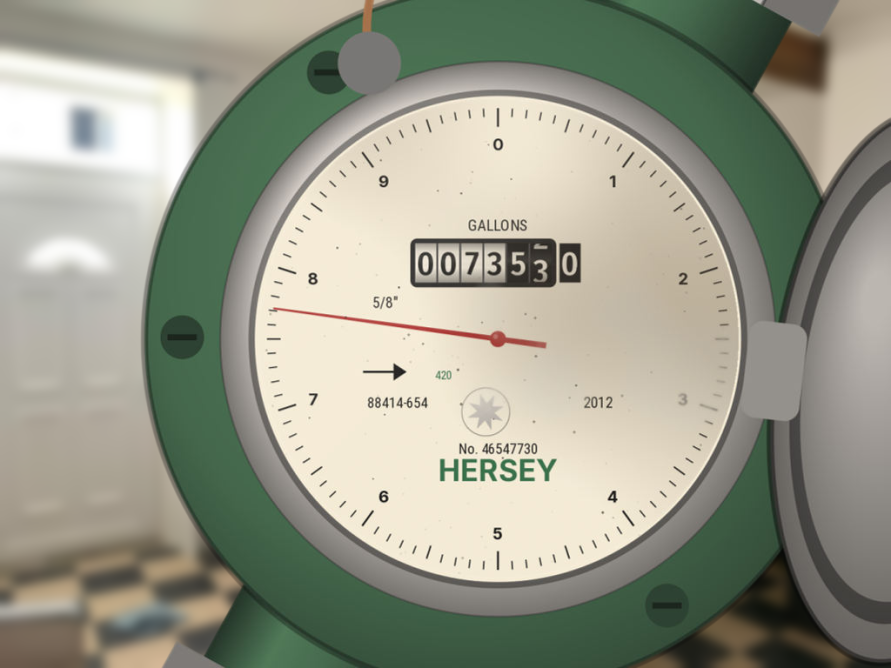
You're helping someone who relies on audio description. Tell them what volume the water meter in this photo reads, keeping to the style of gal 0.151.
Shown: gal 73527.7
